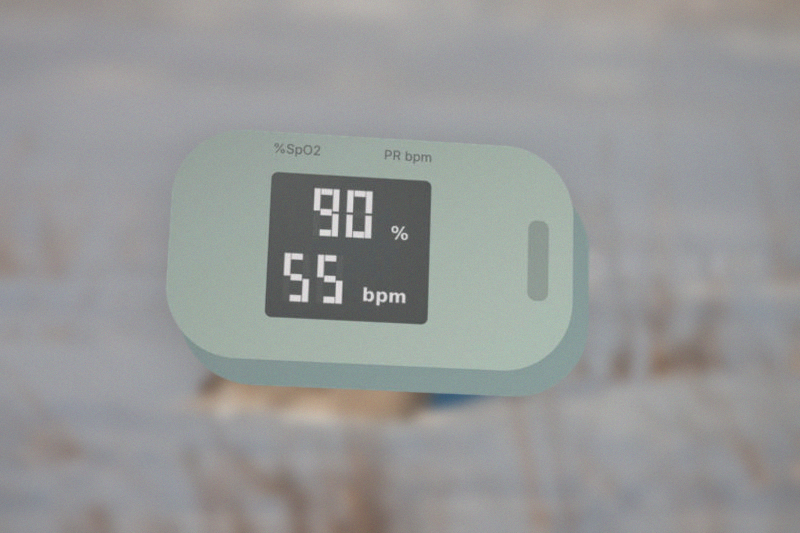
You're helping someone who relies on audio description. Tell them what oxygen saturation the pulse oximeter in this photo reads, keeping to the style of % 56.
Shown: % 90
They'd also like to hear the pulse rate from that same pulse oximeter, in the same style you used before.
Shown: bpm 55
